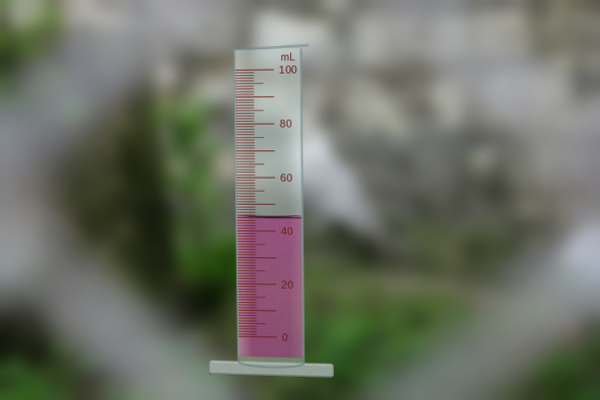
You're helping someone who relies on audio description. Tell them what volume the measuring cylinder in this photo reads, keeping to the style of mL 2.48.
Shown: mL 45
